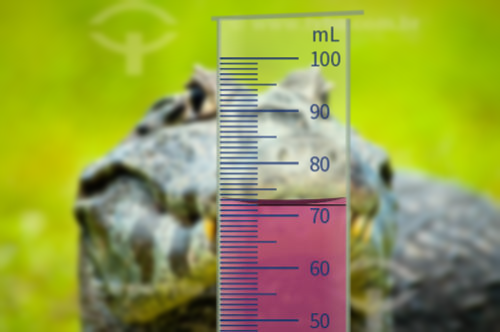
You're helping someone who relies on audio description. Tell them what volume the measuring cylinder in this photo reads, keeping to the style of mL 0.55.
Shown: mL 72
